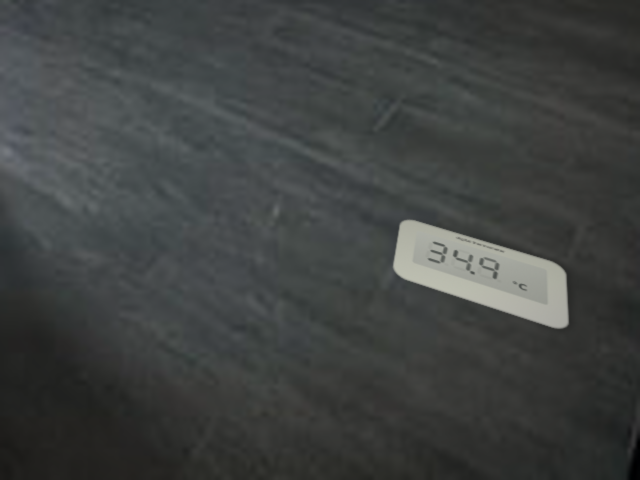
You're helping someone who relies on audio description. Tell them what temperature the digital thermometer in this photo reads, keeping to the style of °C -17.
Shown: °C 34.9
